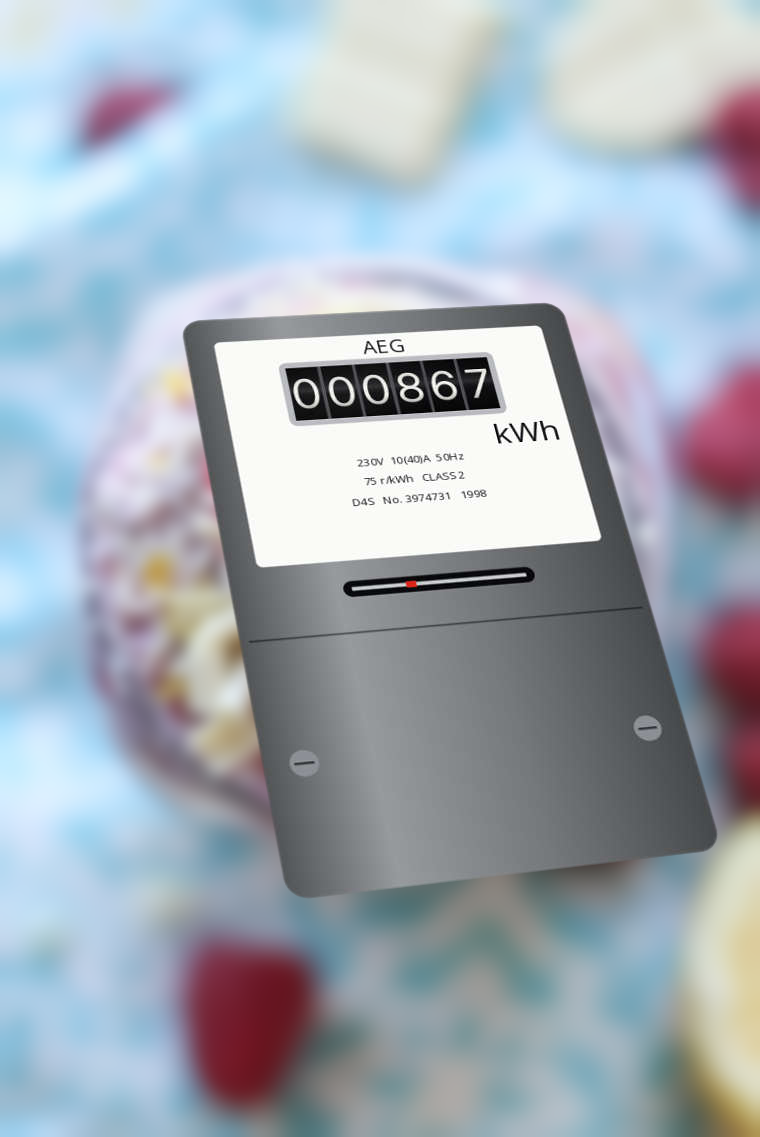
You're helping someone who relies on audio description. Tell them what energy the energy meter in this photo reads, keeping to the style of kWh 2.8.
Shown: kWh 867
